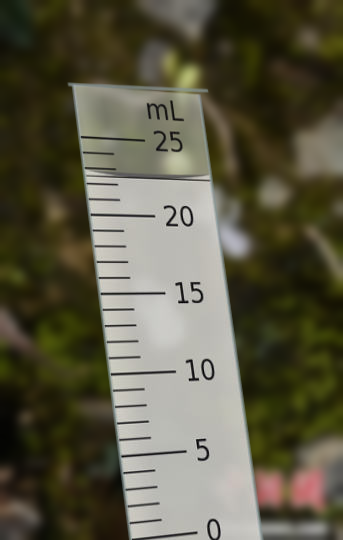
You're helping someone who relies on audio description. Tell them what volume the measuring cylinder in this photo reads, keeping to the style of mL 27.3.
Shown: mL 22.5
